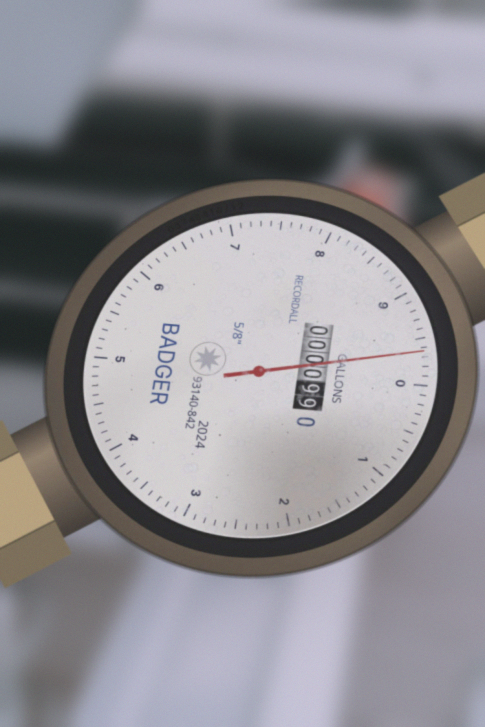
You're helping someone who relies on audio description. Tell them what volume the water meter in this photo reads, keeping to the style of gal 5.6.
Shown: gal 989.6
